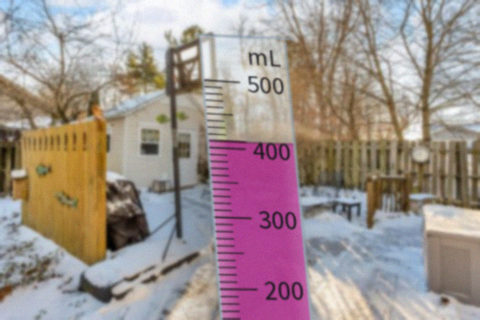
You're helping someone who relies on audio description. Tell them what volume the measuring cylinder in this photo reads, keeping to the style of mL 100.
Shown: mL 410
